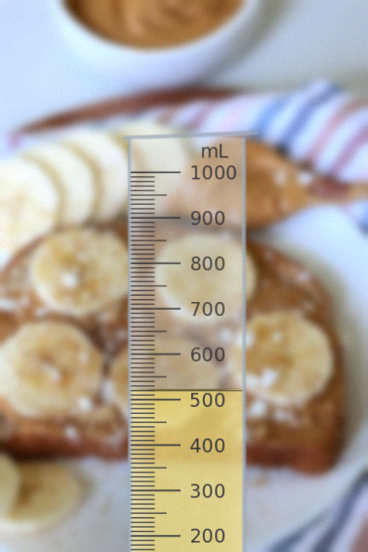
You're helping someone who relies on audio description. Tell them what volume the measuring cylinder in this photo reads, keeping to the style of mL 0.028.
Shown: mL 520
